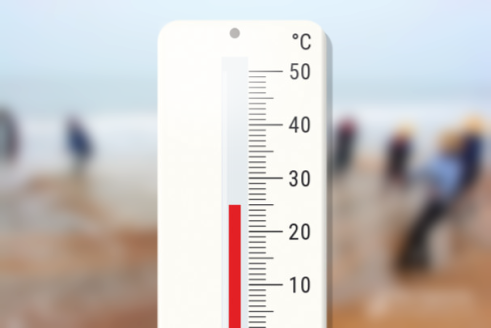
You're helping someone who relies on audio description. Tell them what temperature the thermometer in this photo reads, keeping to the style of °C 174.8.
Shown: °C 25
